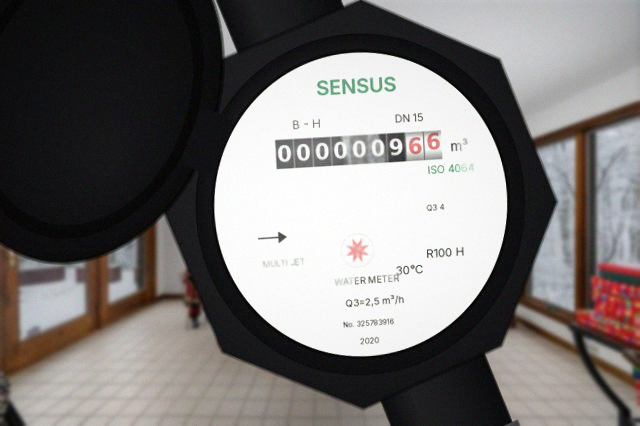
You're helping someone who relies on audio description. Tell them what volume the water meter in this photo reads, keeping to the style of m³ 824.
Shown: m³ 9.66
